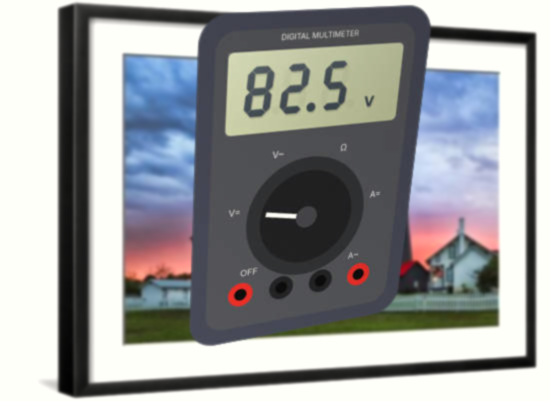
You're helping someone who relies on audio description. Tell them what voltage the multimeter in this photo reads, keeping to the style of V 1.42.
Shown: V 82.5
